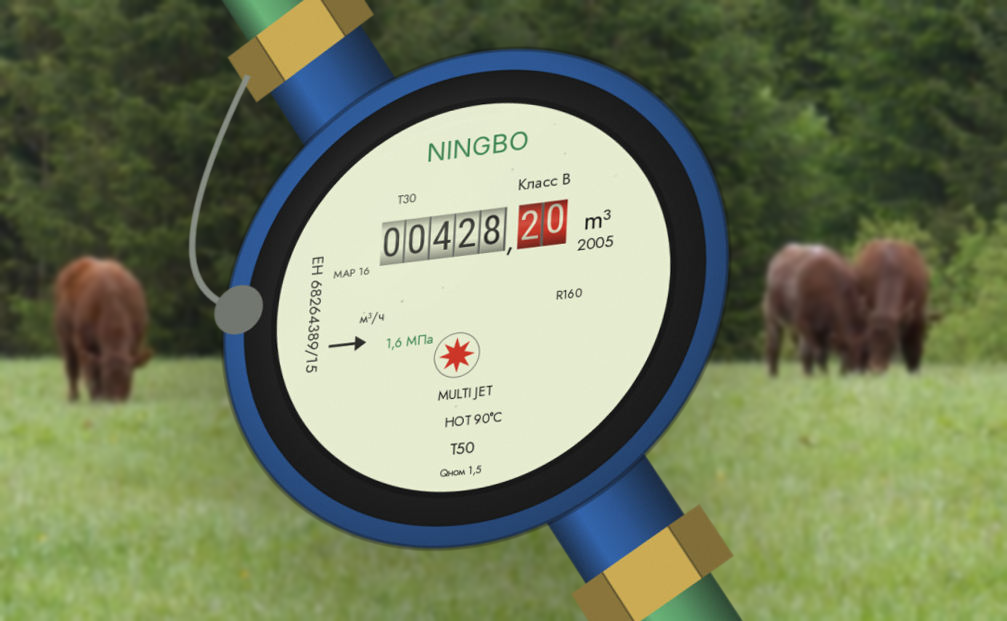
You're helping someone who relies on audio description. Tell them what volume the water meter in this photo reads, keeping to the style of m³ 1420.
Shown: m³ 428.20
